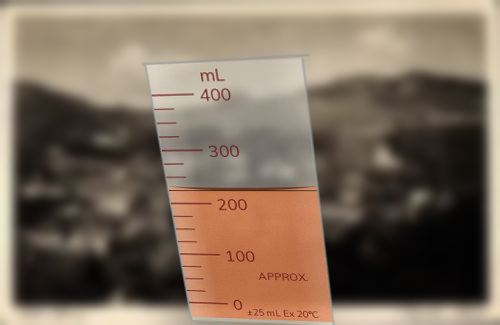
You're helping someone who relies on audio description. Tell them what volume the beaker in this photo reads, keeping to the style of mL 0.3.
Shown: mL 225
